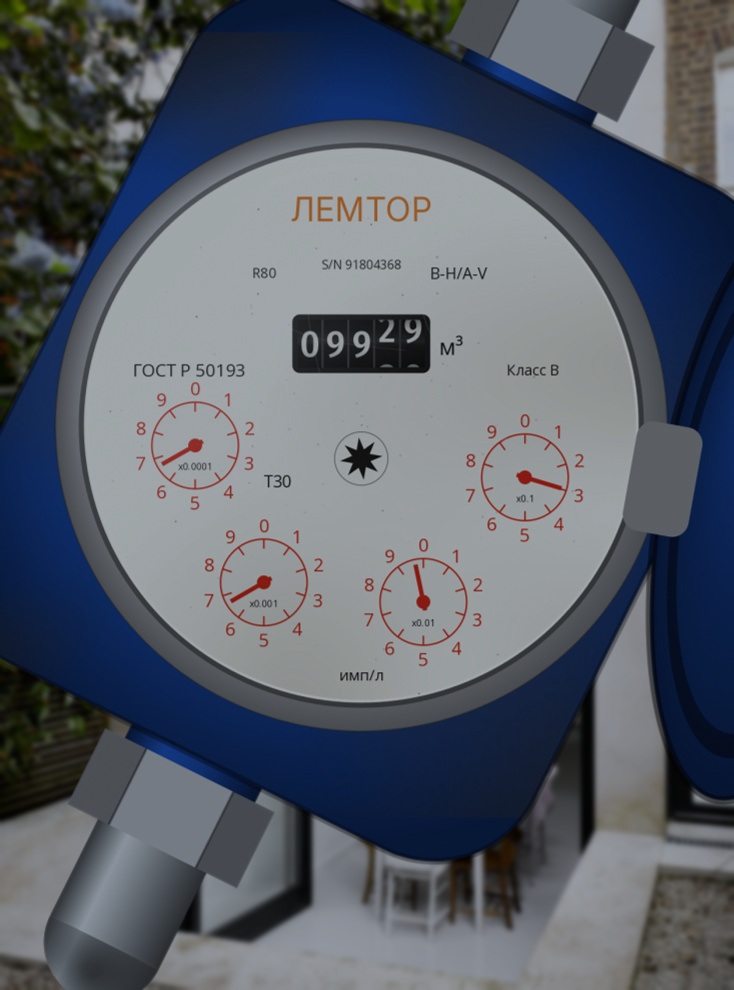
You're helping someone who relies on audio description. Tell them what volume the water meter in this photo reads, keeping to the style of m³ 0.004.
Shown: m³ 9929.2966
